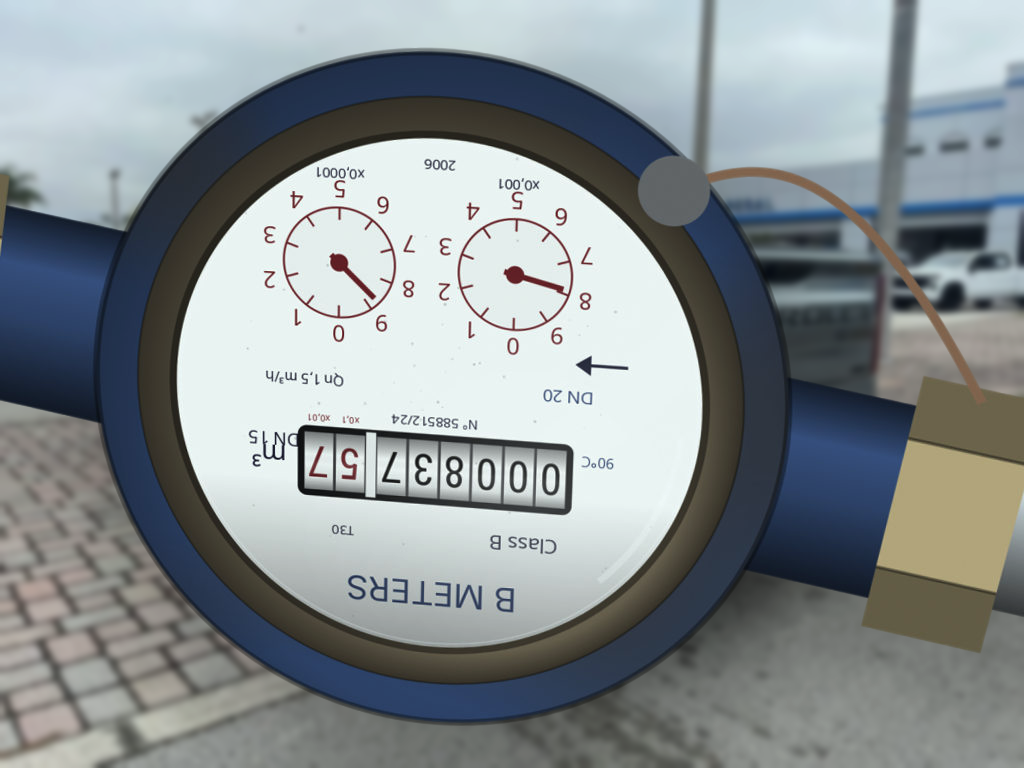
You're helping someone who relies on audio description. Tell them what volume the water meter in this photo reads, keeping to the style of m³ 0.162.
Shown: m³ 837.5778
